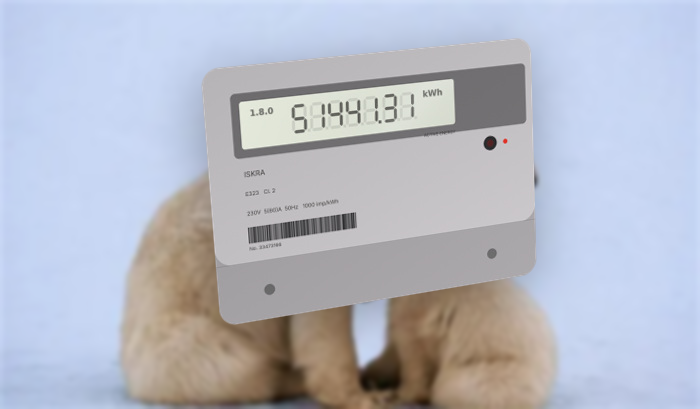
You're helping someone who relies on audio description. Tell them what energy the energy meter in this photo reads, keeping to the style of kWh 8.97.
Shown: kWh 51441.31
